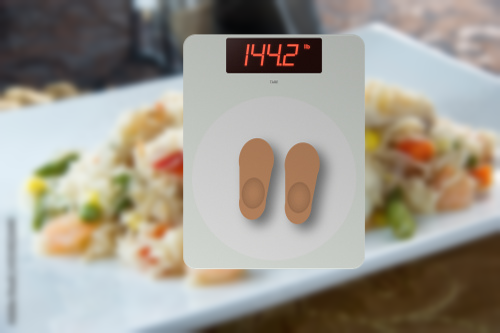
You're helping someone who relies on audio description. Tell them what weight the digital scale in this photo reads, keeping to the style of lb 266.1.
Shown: lb 144.2
